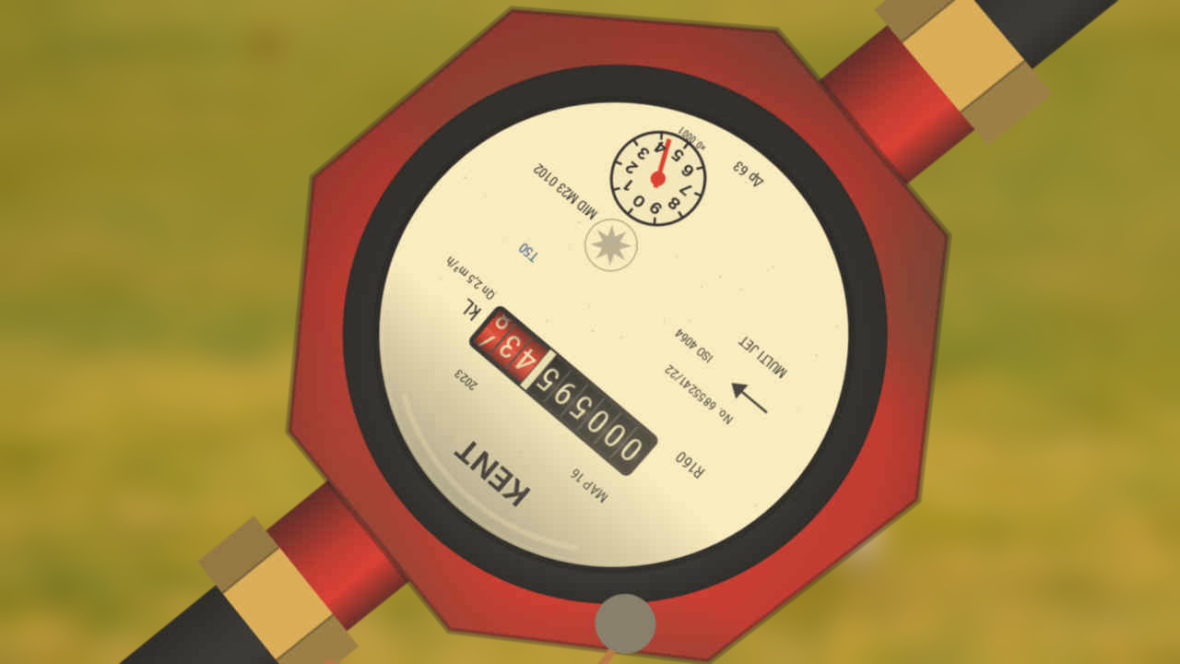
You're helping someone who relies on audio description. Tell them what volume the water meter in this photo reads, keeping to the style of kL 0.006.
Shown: kL 595.4374
